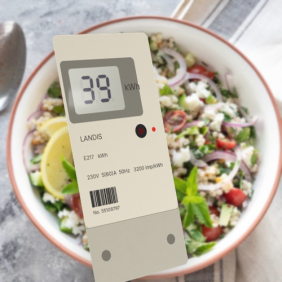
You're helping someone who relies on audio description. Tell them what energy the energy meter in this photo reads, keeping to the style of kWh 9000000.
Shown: kWh 39
